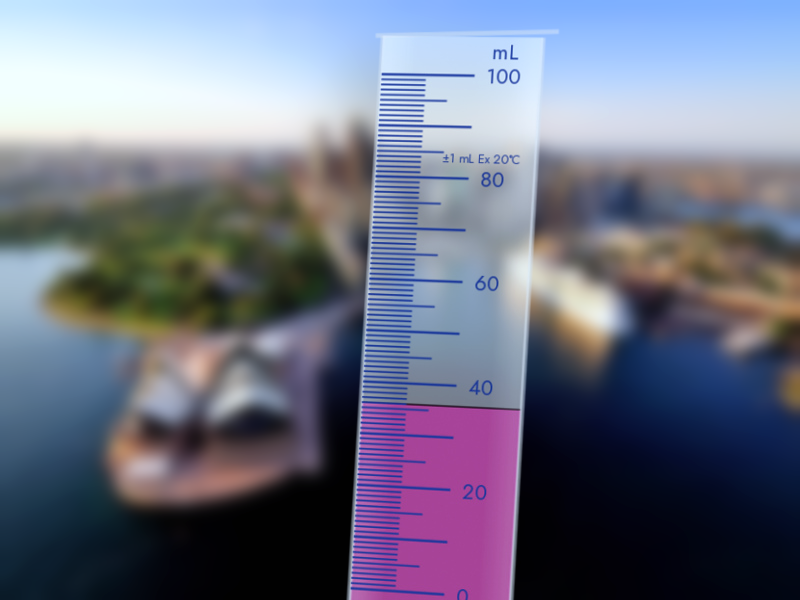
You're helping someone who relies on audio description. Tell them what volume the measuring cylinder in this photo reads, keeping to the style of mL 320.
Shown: mL 36
